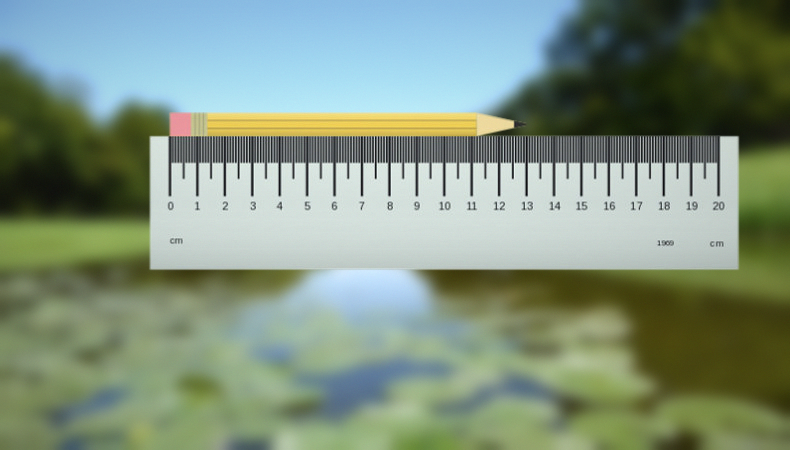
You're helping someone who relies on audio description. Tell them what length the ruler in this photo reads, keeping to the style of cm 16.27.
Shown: cm 13
